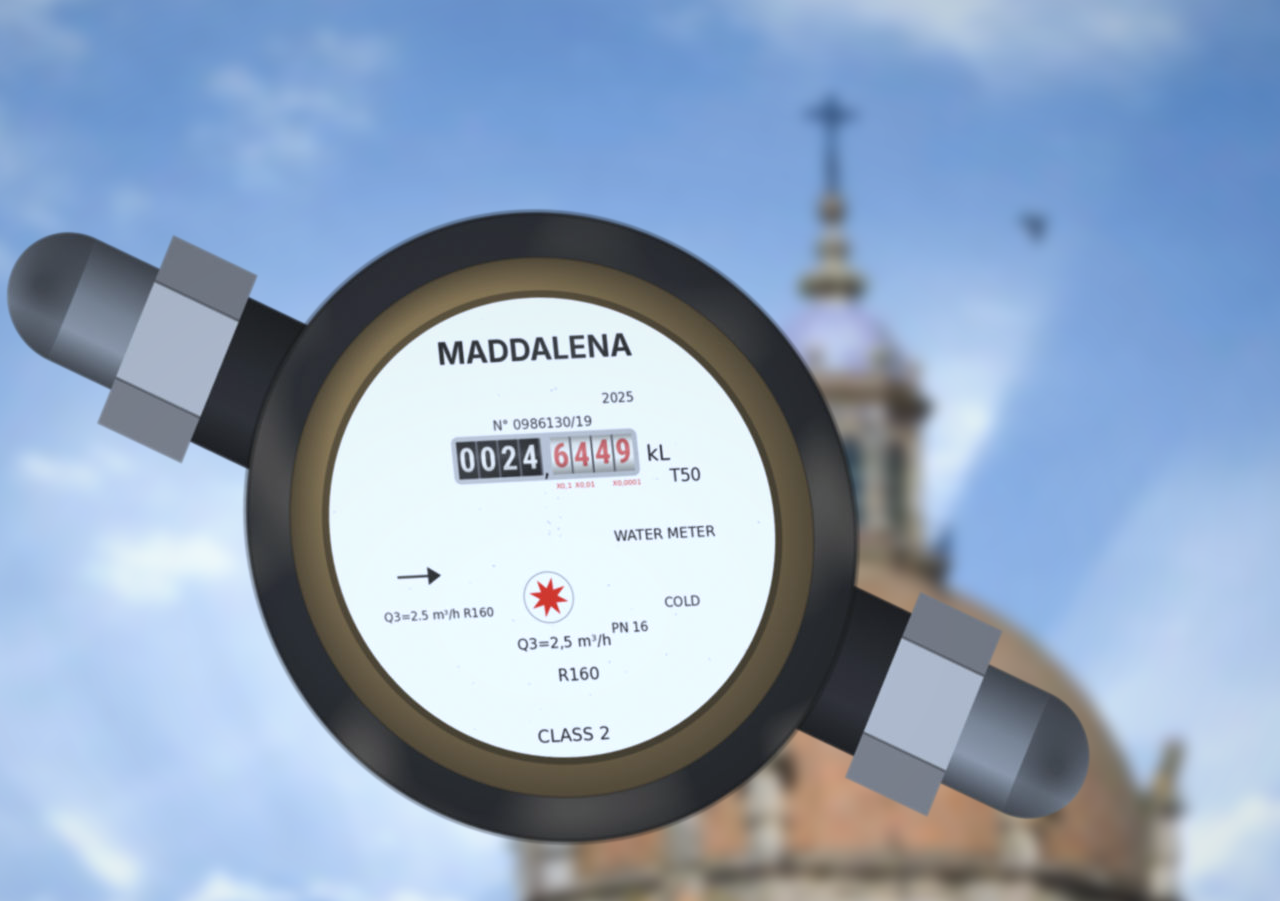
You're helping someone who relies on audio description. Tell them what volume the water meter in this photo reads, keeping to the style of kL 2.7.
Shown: kL 24.6449
